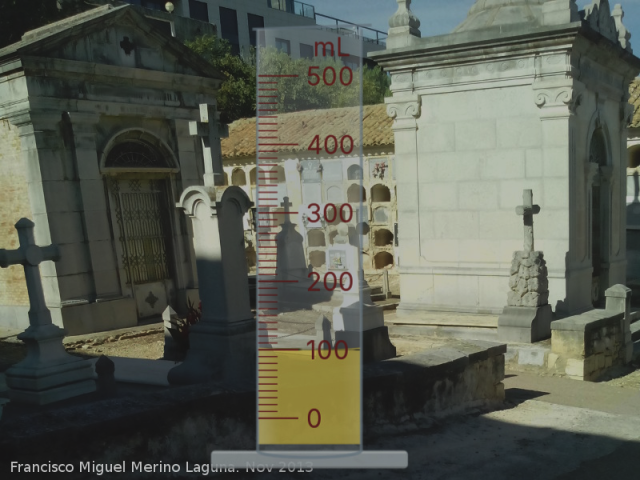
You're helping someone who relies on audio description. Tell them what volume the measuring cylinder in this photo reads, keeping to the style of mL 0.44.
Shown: mL 100
